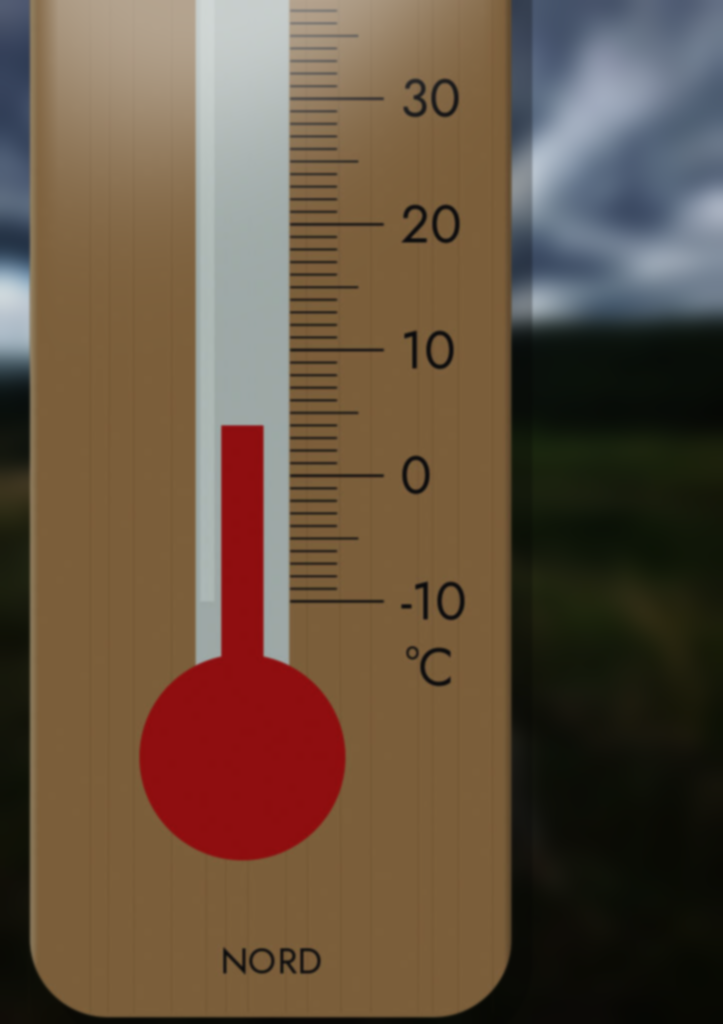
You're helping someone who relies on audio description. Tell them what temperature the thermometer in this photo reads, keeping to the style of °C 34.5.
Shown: °C 4
